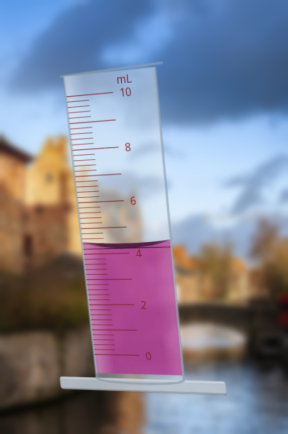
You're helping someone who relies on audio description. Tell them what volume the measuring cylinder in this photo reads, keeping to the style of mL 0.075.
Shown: mL 4.2
